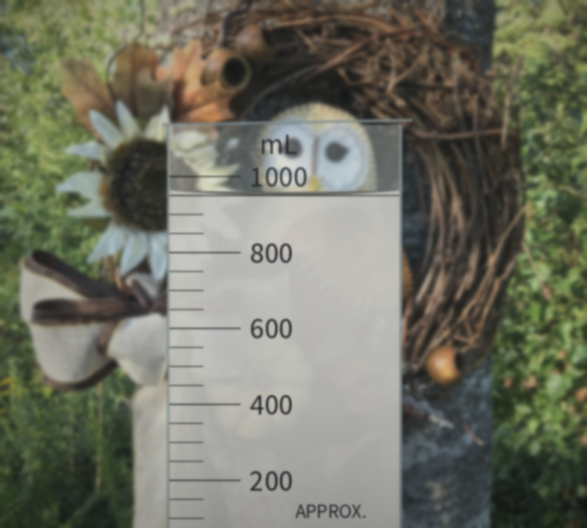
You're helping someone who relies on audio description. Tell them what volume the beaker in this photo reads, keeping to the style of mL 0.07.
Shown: mL 950
